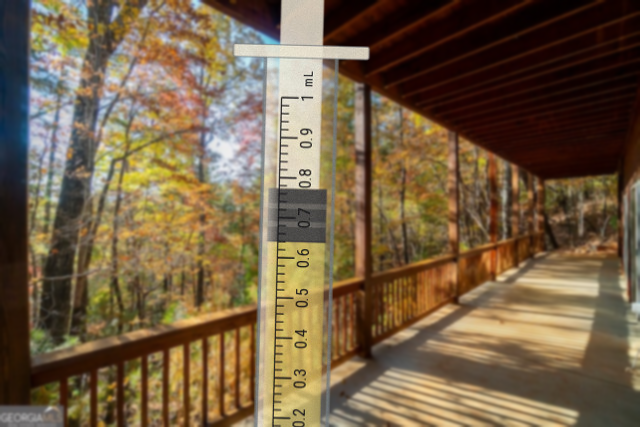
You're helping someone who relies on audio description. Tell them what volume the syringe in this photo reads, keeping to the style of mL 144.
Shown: mL 0.64
